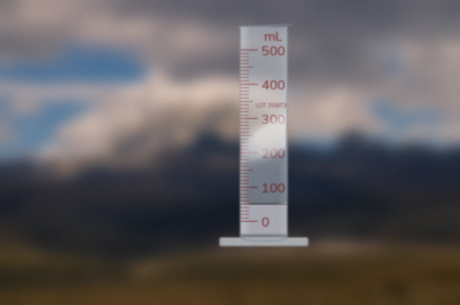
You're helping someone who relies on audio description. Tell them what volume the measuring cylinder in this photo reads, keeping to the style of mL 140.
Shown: mL 50
